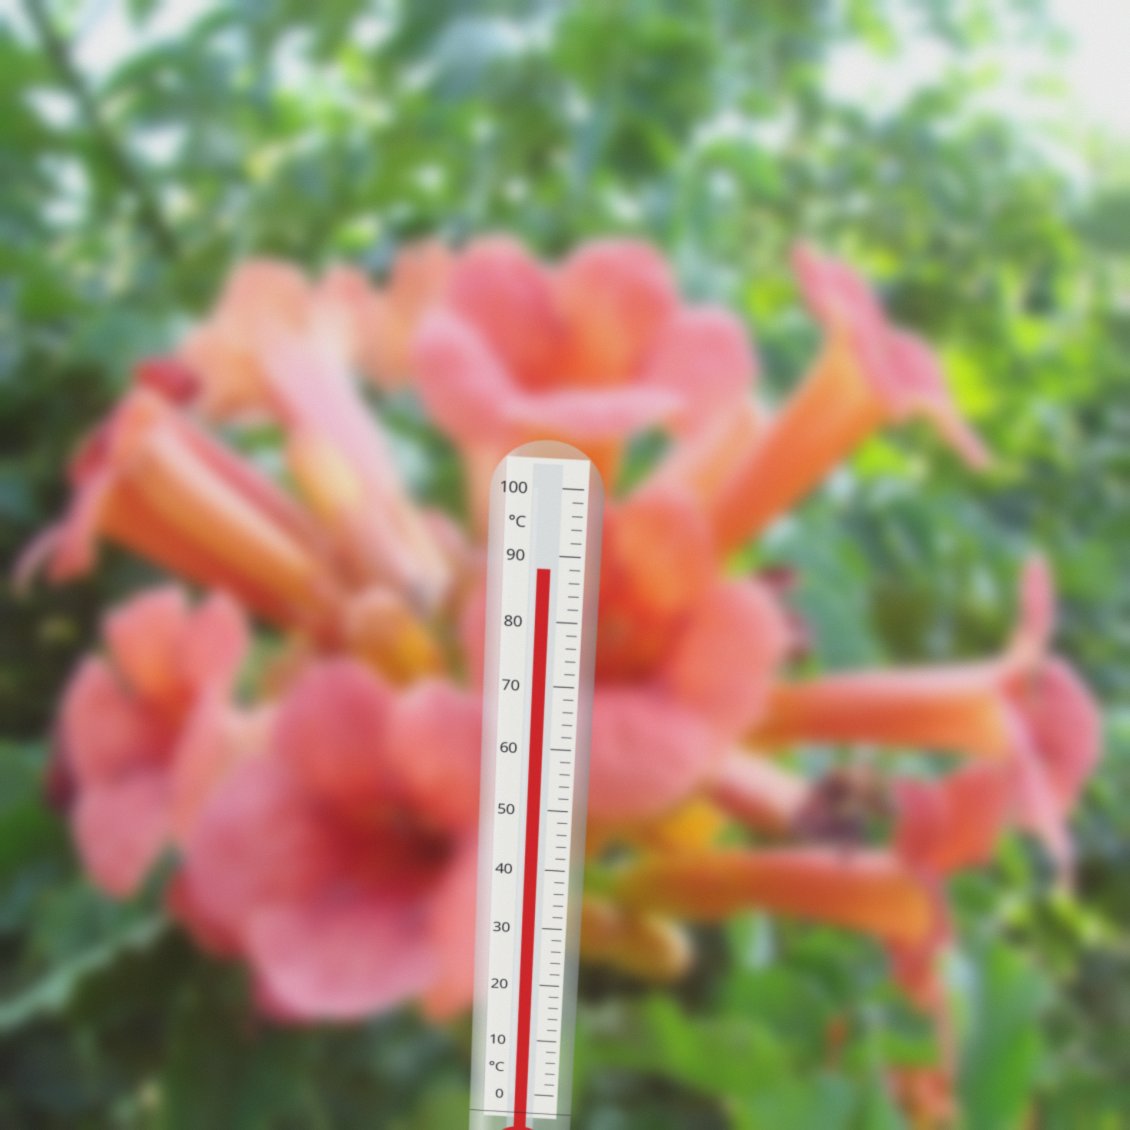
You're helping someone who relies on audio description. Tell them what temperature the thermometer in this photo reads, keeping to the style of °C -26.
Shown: °C 88
